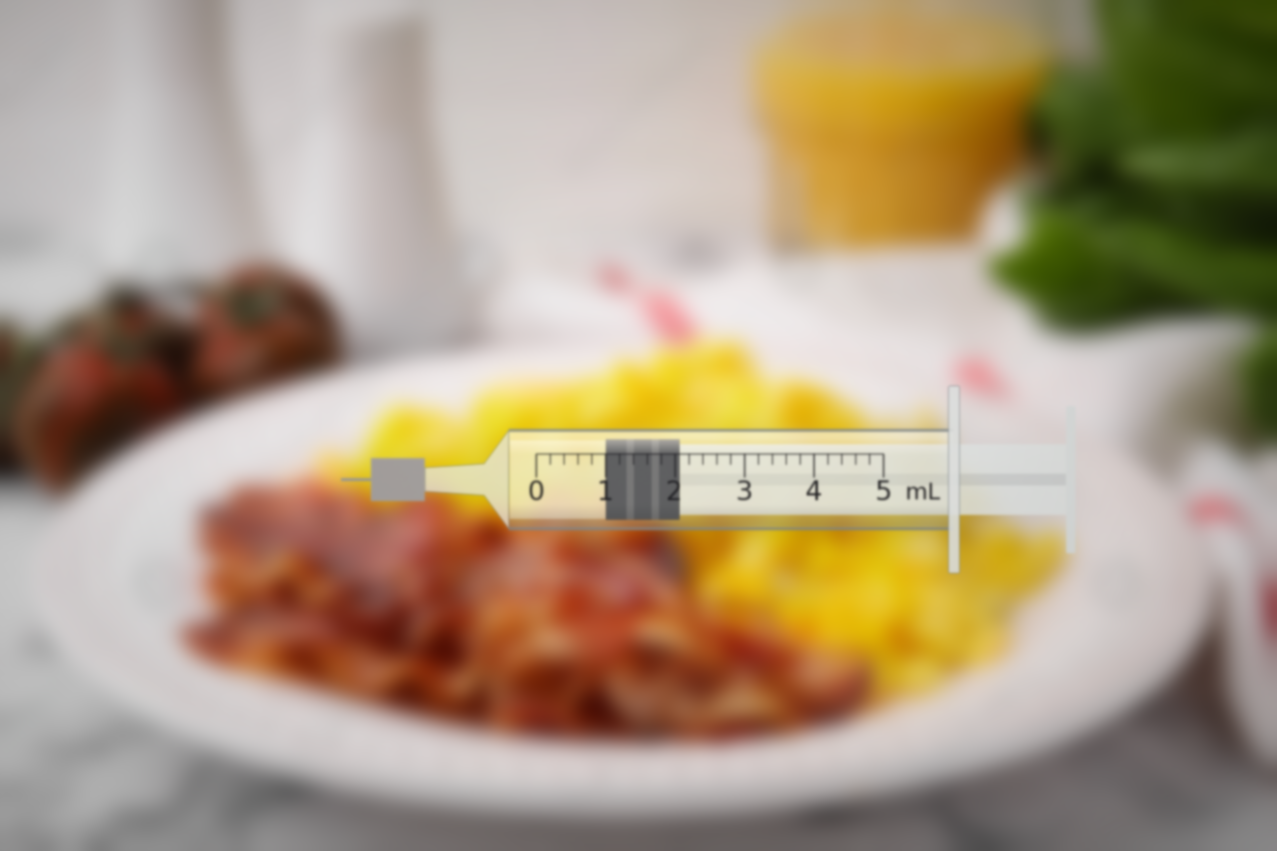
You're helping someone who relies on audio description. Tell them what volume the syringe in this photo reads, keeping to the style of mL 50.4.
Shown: mL 1
